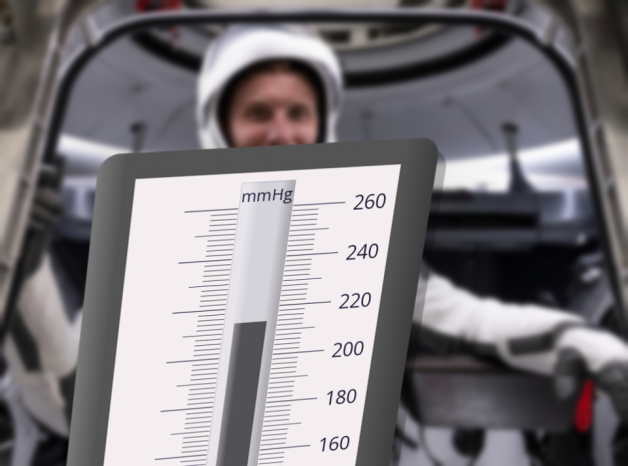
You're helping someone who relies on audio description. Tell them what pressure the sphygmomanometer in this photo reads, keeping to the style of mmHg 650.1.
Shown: mmHg 214
